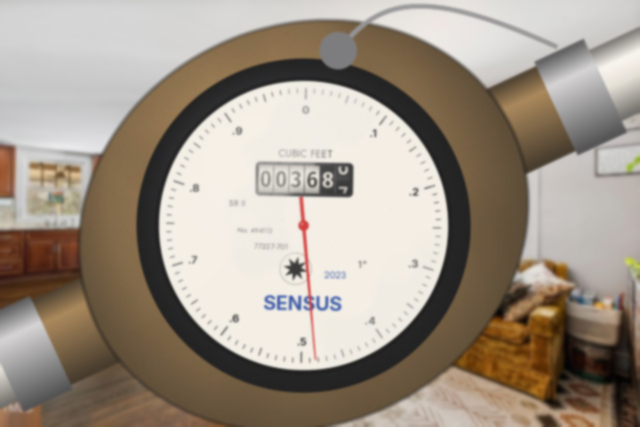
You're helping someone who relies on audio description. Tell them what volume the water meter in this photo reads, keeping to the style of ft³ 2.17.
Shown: ft³ 3686.48
